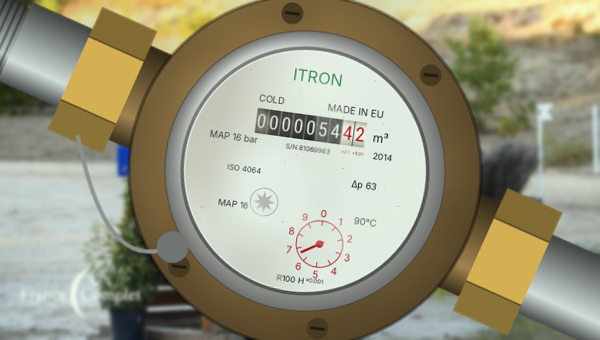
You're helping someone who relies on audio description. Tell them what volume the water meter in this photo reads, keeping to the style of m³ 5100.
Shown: m³ 54.426
